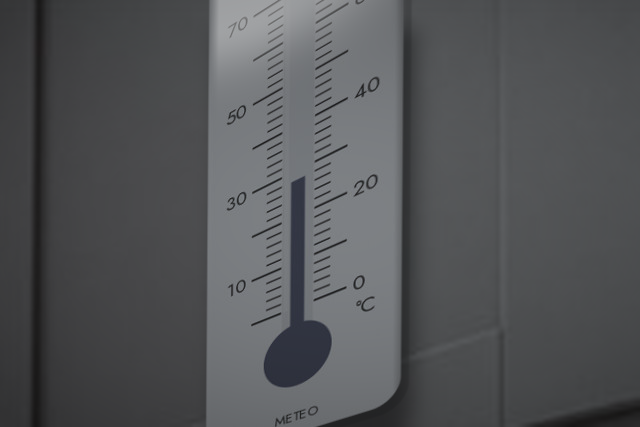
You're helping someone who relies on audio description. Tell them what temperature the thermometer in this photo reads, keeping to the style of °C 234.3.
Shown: °C 28
